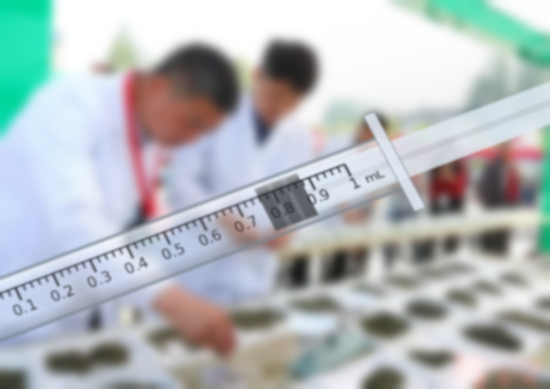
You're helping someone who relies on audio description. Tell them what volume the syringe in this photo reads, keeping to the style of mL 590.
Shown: mL 0.76
